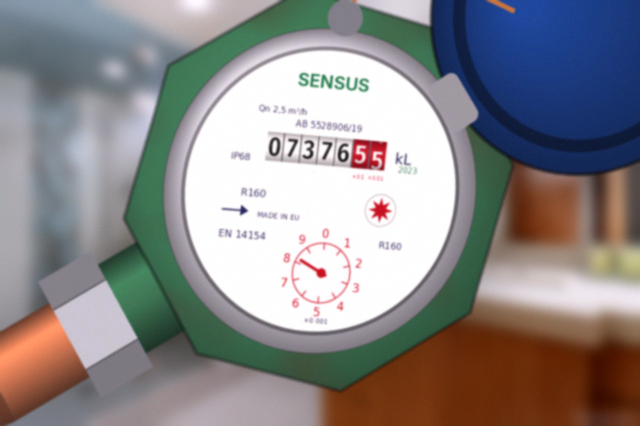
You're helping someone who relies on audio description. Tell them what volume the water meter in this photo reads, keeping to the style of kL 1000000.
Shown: kL 7376.548
